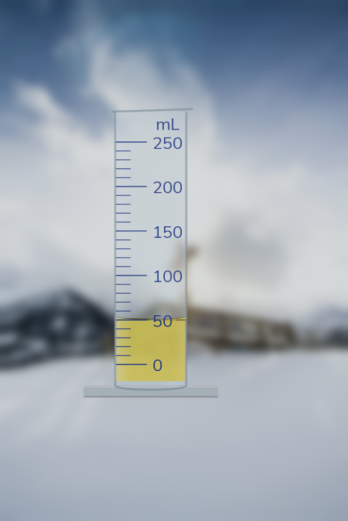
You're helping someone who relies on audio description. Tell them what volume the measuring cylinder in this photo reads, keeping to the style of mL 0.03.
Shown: mL 50
